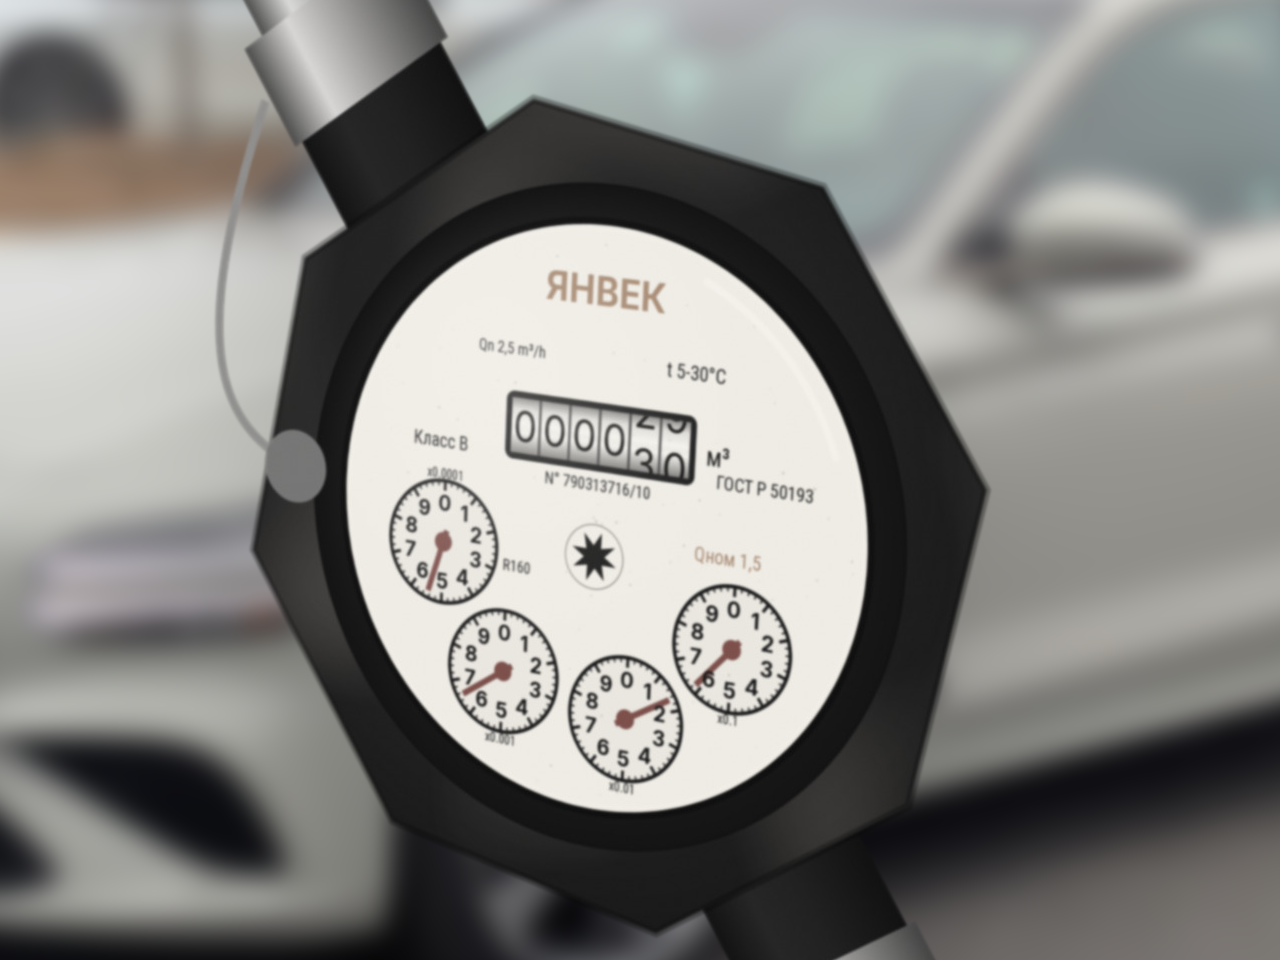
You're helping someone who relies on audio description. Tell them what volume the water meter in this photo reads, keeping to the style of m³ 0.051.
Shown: m³ 29.6165
